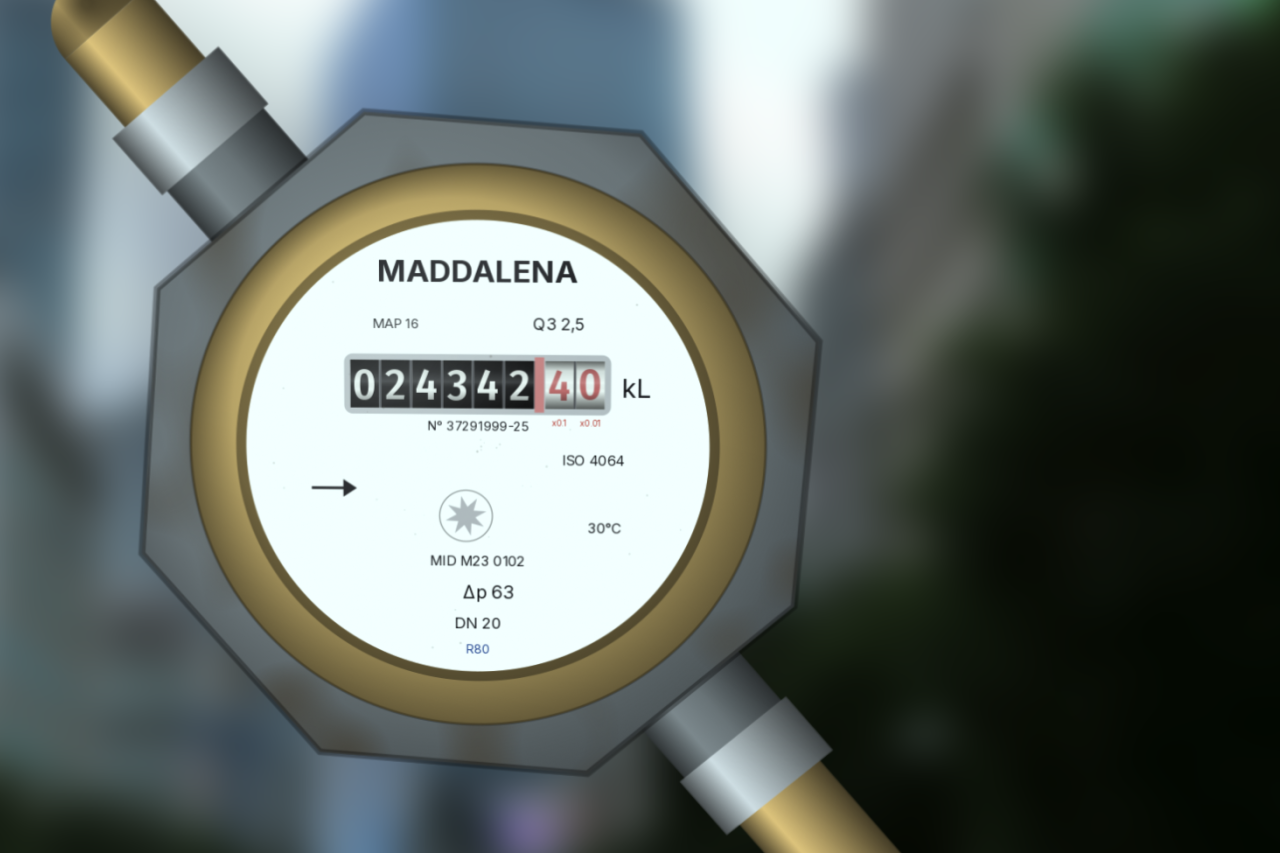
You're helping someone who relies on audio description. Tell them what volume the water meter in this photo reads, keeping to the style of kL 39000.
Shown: kL 24342.40
